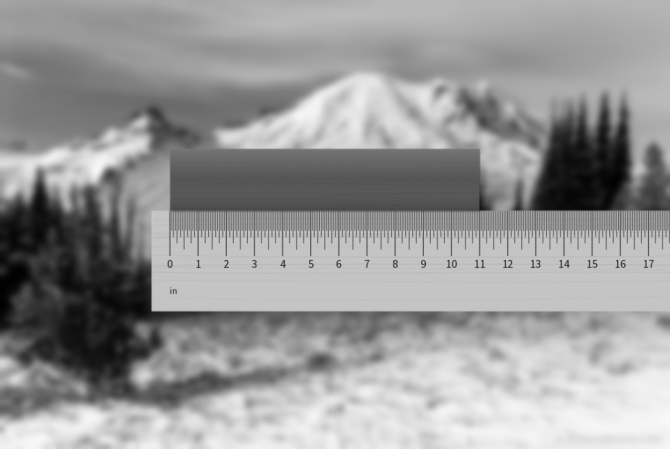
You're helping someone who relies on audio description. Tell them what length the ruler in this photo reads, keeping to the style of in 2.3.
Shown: in 11
